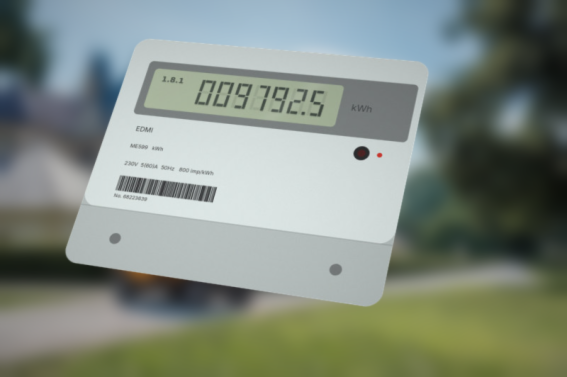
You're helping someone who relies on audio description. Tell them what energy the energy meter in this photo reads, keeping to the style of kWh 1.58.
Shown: kWh 9792.5
